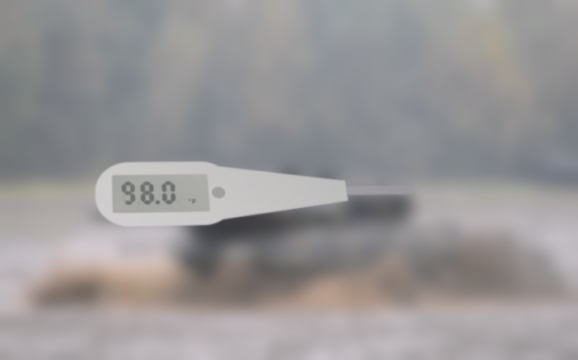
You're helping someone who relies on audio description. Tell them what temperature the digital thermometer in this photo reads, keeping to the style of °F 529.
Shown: °F 98.0
